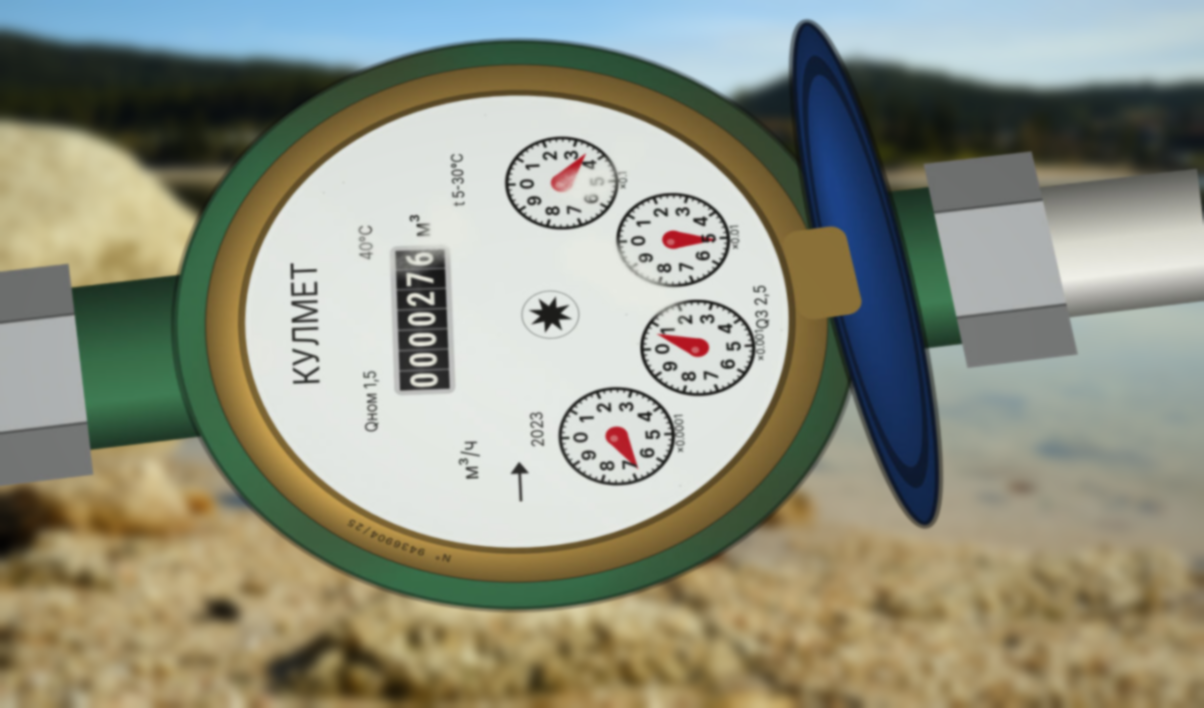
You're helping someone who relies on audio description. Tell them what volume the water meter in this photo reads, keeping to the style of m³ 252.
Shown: m³ 276.3506
